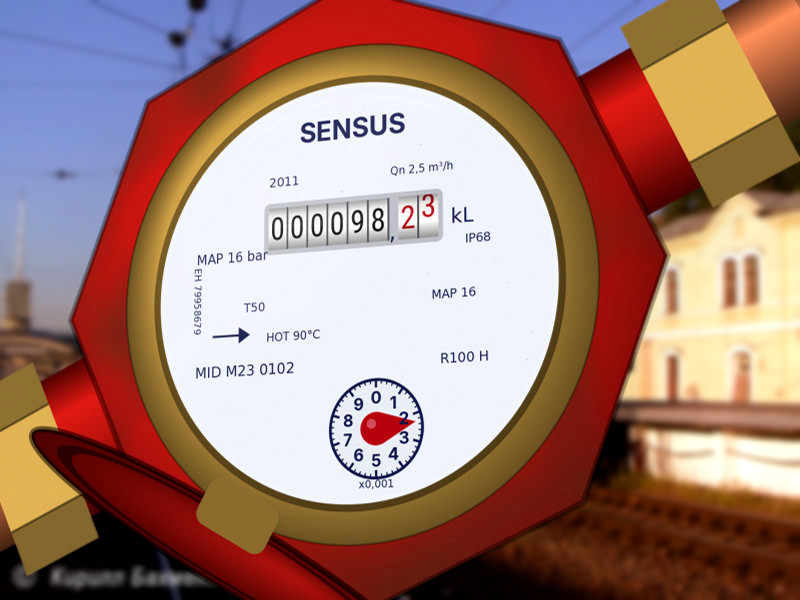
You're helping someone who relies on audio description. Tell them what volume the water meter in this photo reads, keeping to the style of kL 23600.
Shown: kL 98.232
